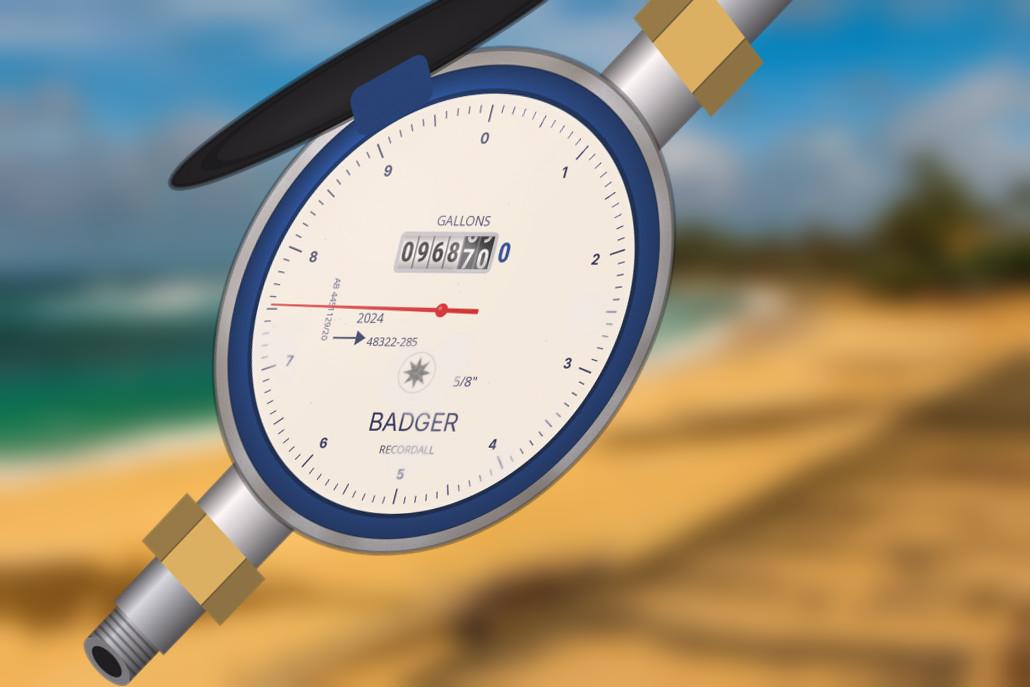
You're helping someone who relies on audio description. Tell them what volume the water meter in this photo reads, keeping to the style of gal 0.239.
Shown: gal 968697.5
